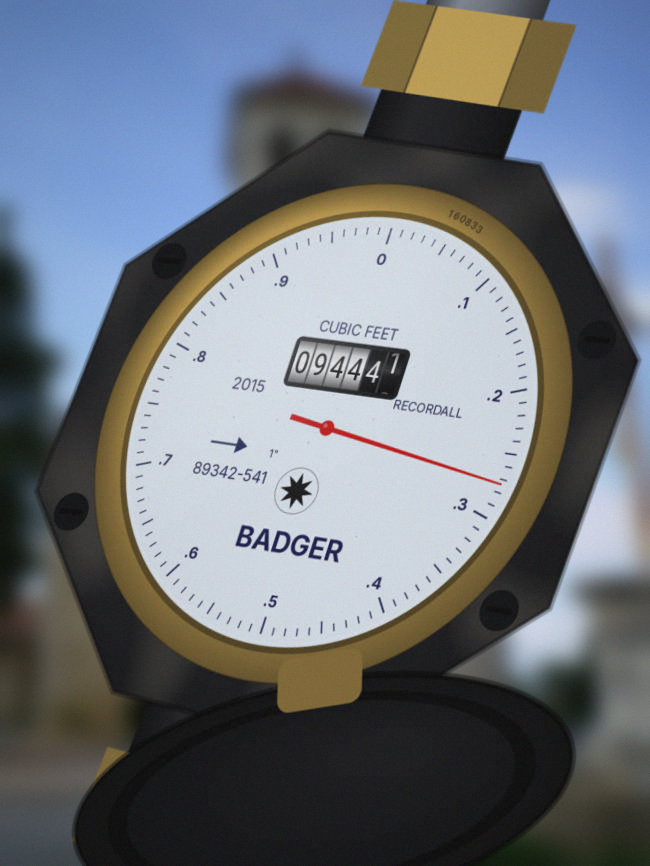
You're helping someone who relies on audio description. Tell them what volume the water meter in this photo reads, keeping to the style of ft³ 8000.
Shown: ft³ 94441.27
